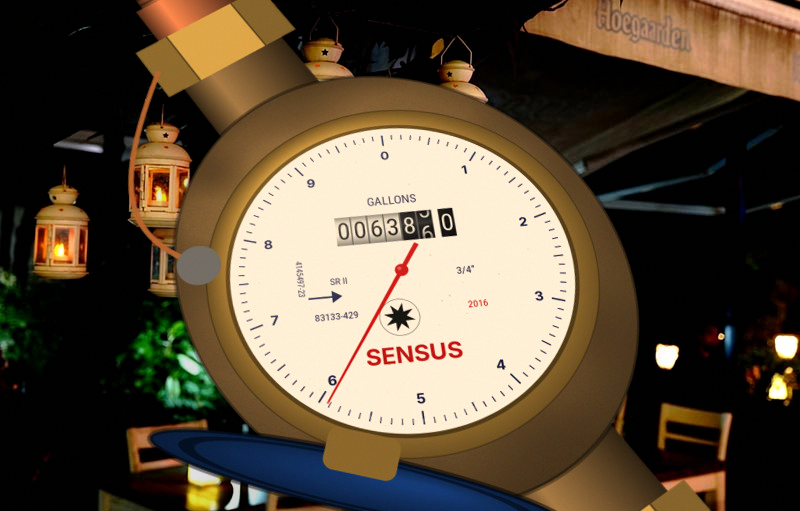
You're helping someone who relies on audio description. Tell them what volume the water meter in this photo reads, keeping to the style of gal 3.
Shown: gal 63855.9
